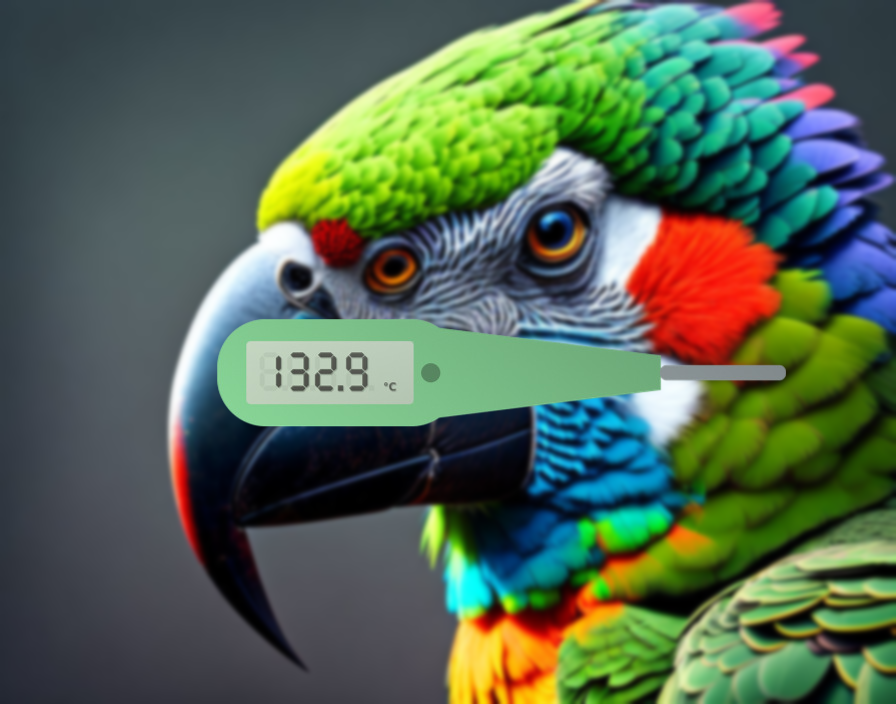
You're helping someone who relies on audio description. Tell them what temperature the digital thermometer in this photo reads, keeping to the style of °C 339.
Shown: °C 132.9
